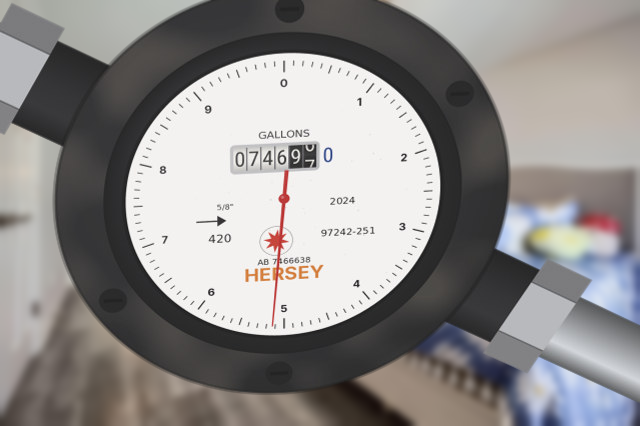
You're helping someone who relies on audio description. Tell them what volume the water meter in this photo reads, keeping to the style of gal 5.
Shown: gal 746965.1
